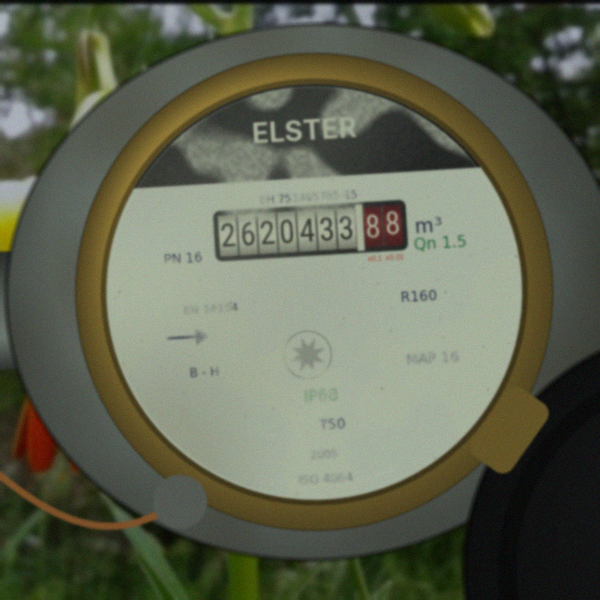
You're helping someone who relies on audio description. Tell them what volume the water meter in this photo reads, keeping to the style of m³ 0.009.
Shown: m³ 2620433.88
